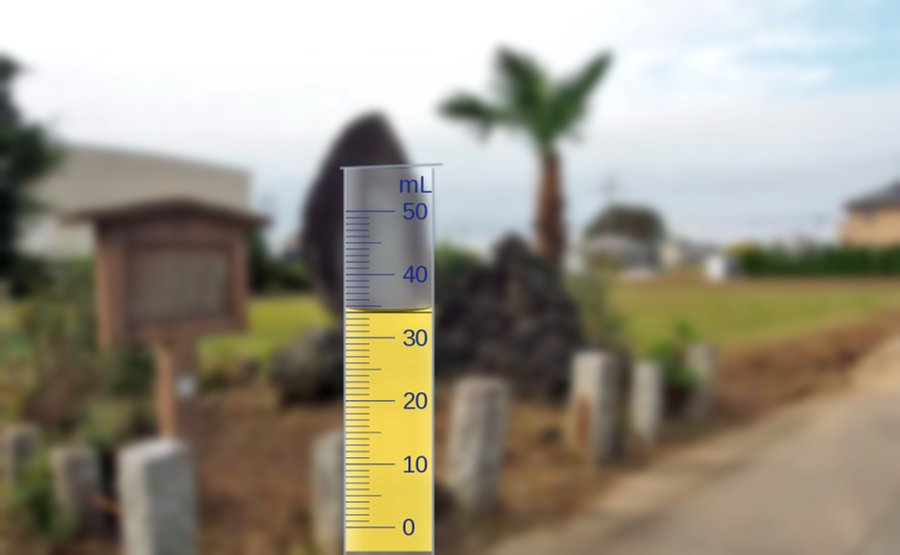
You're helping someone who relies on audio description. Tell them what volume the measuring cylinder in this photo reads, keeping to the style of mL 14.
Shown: mL 34
